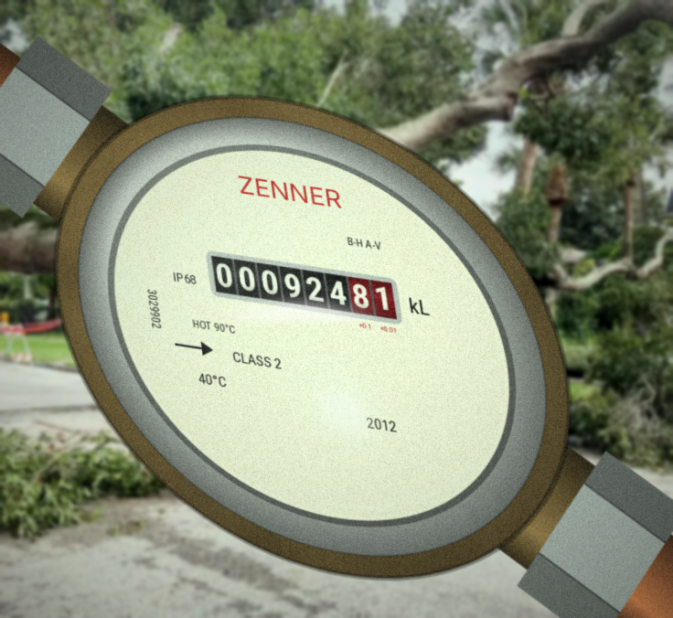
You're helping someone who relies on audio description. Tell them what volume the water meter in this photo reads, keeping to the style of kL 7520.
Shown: kL 924.81
